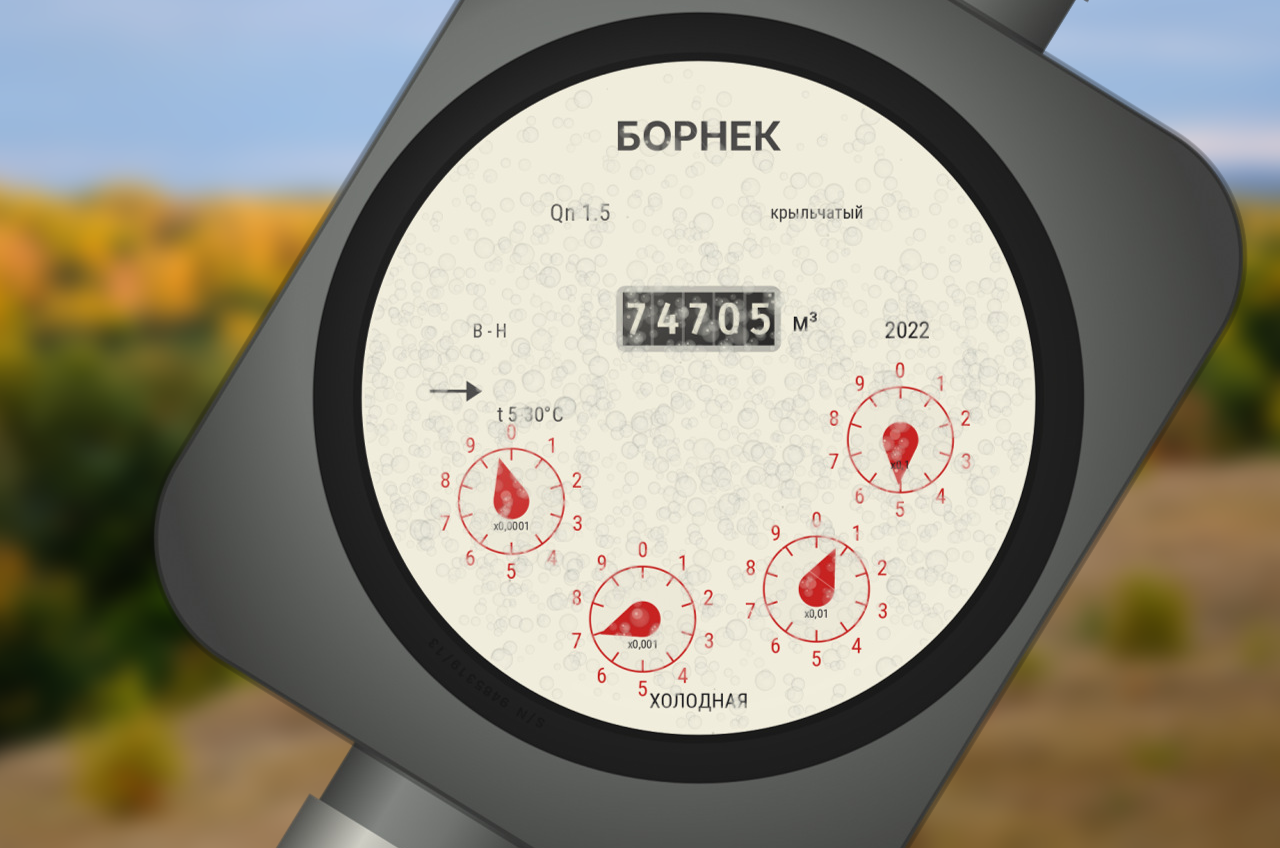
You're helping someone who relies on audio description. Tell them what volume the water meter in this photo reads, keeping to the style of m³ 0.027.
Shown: m³ 74705.5069
